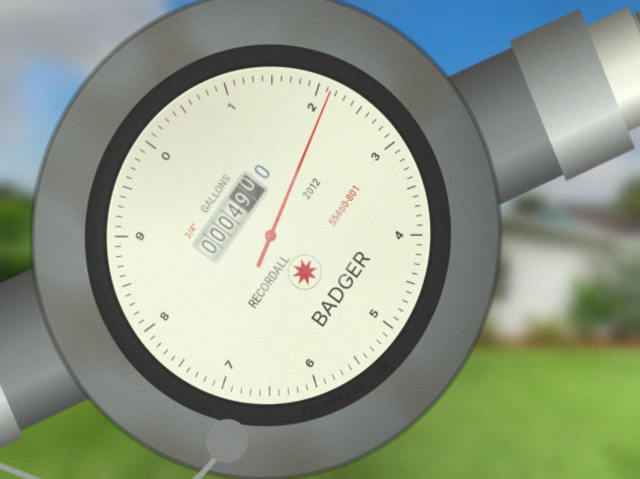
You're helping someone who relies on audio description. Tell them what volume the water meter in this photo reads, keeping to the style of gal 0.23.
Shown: gal 4902.1
